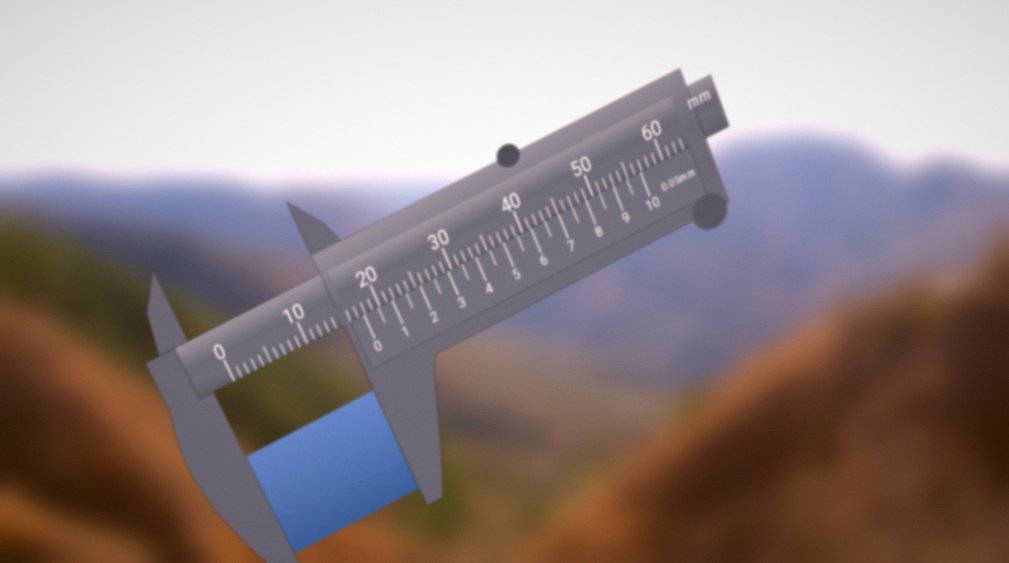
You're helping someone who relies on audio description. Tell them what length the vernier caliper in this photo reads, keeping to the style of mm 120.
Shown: mm 17.8
